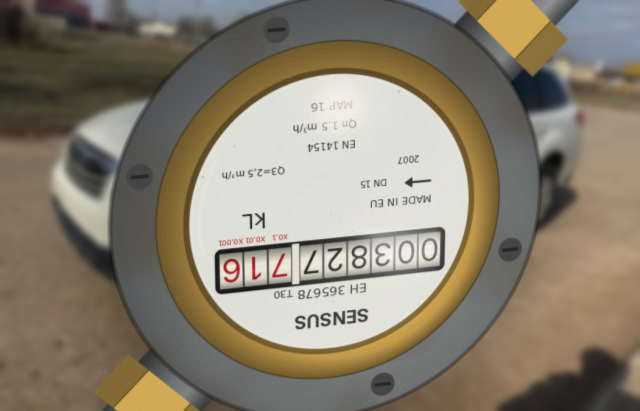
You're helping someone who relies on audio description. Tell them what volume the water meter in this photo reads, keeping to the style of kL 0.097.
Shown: kL 3827.716
